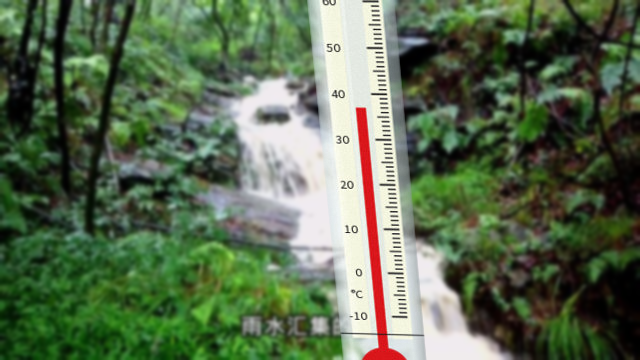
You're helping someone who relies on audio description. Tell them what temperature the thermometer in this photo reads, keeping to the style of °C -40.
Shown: °C 37
